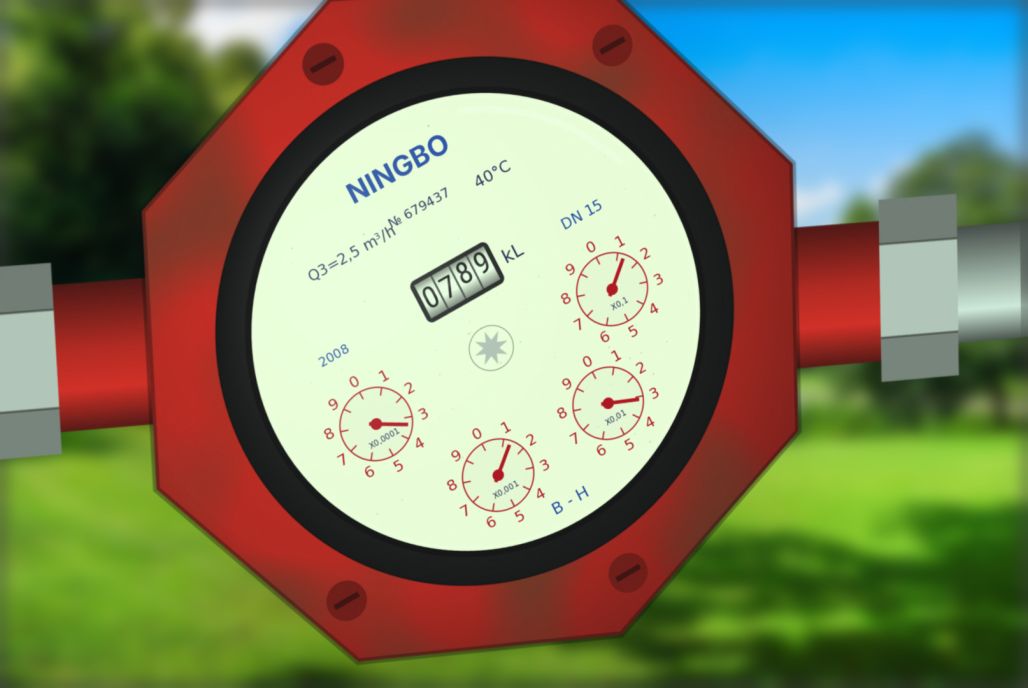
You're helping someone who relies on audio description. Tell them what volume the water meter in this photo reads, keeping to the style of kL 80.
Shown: kL 789.1313
